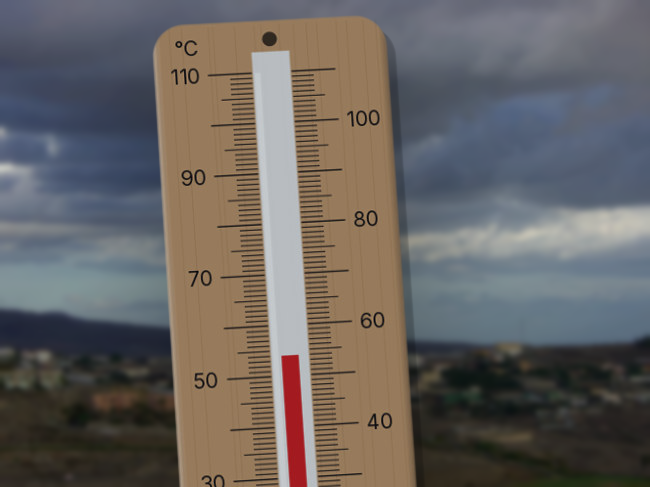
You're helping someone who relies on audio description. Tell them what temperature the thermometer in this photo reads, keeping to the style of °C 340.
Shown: °C 54
